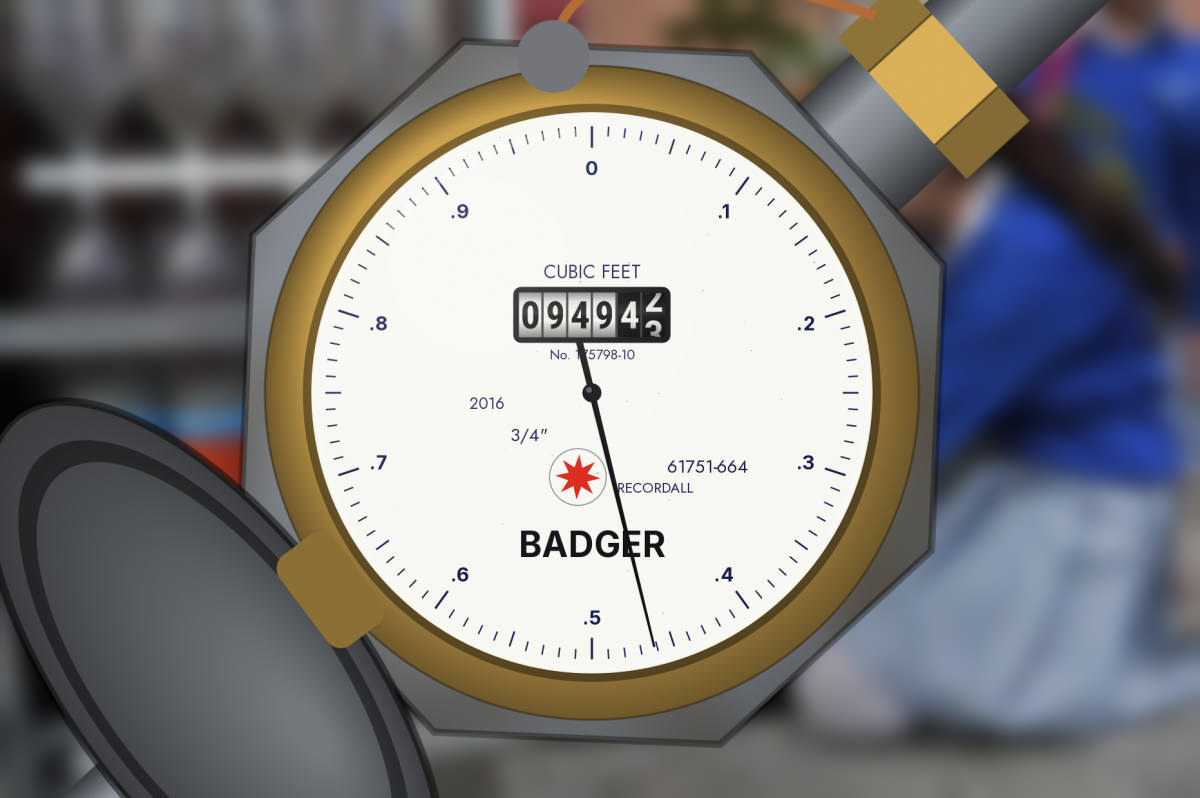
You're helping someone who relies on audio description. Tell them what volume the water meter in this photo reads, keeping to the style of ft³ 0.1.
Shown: ft³ 94942.46
